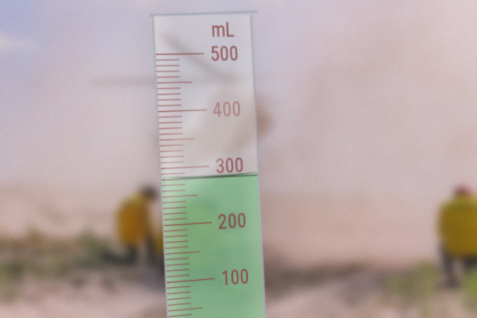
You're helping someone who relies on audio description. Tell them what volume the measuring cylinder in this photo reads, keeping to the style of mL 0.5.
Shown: mL 280
